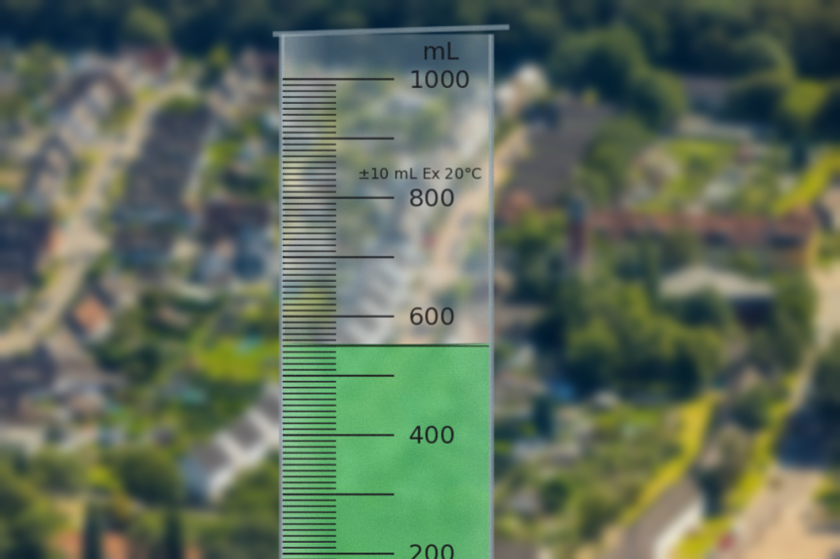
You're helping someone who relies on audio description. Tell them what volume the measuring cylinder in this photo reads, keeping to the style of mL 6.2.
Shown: mL 550
